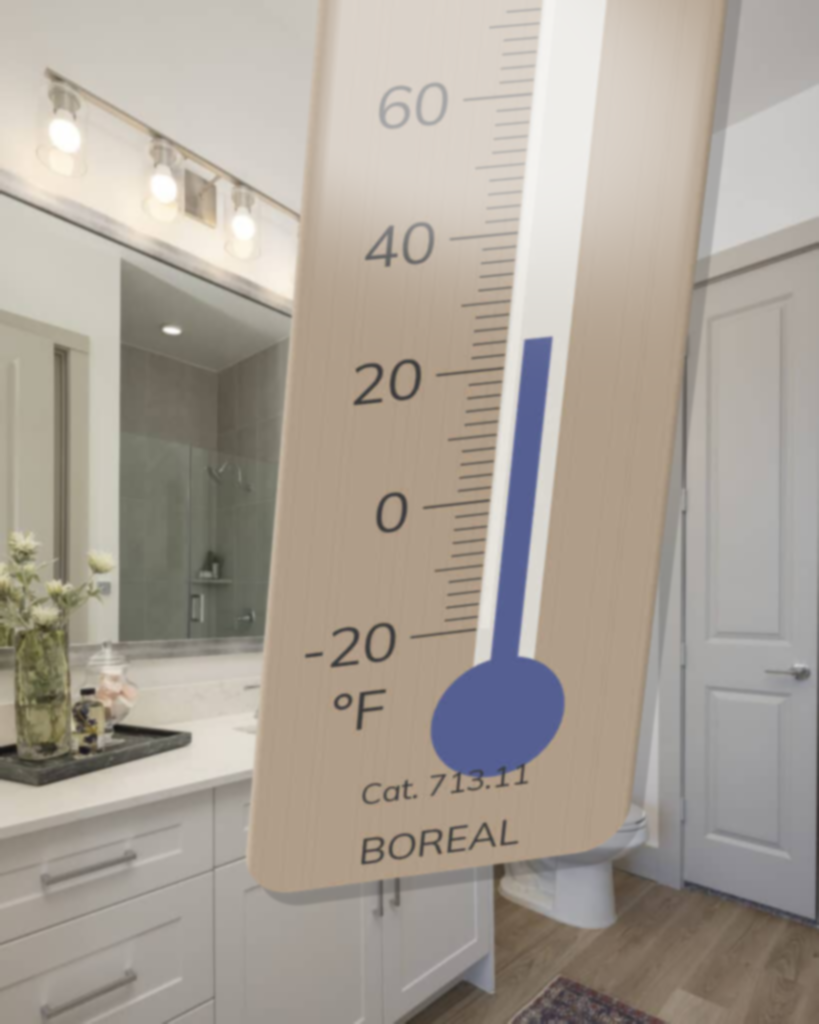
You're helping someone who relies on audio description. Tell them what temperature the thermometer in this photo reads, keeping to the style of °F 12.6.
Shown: °F 24
